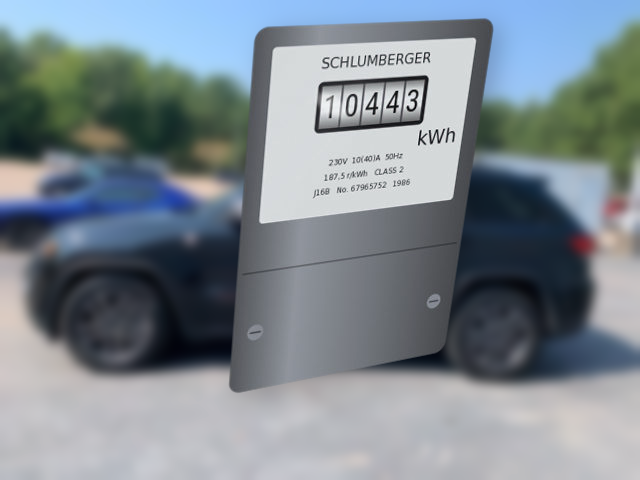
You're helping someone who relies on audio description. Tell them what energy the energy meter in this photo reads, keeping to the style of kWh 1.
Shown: kWh 10443
